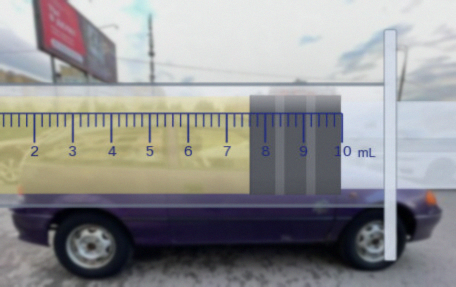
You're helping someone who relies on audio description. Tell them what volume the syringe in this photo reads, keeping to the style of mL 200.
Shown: mL 7.6
